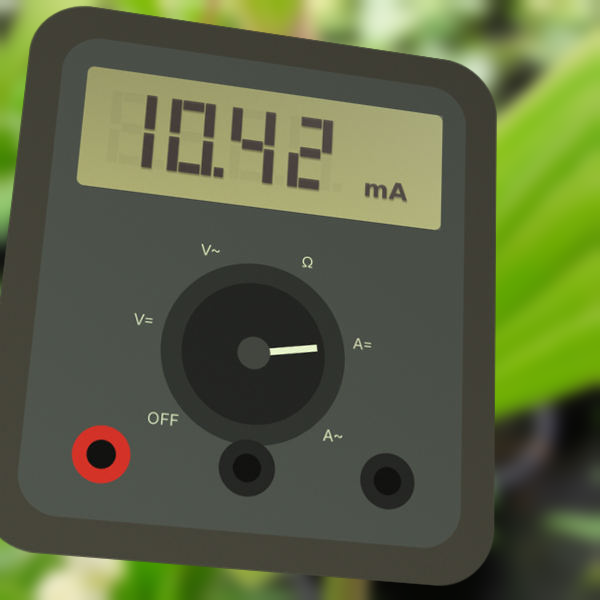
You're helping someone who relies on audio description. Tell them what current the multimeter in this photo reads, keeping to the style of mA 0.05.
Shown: mA 10.42
